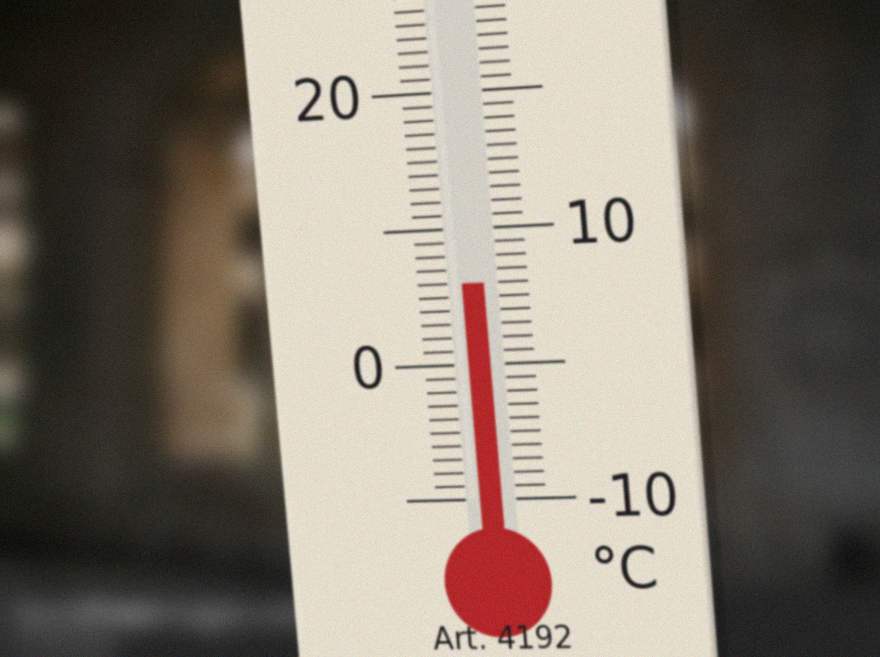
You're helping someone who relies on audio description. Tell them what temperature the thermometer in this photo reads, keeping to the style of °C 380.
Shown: °C 6
